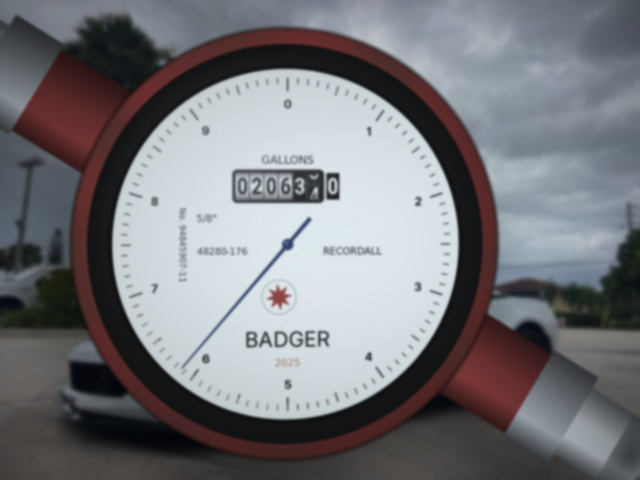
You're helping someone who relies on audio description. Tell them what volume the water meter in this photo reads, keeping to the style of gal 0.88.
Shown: gal 206336.1
